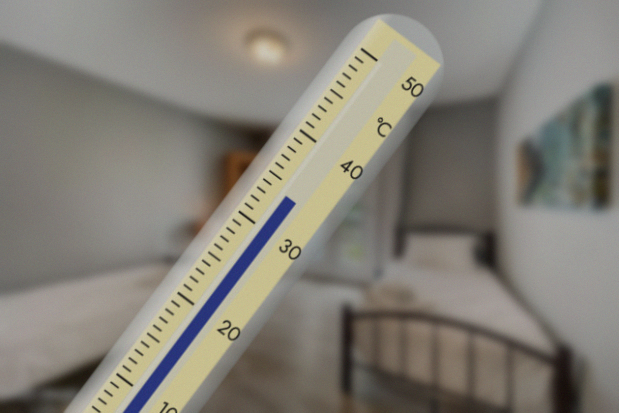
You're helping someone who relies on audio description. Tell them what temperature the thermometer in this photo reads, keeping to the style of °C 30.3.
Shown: °C 34
